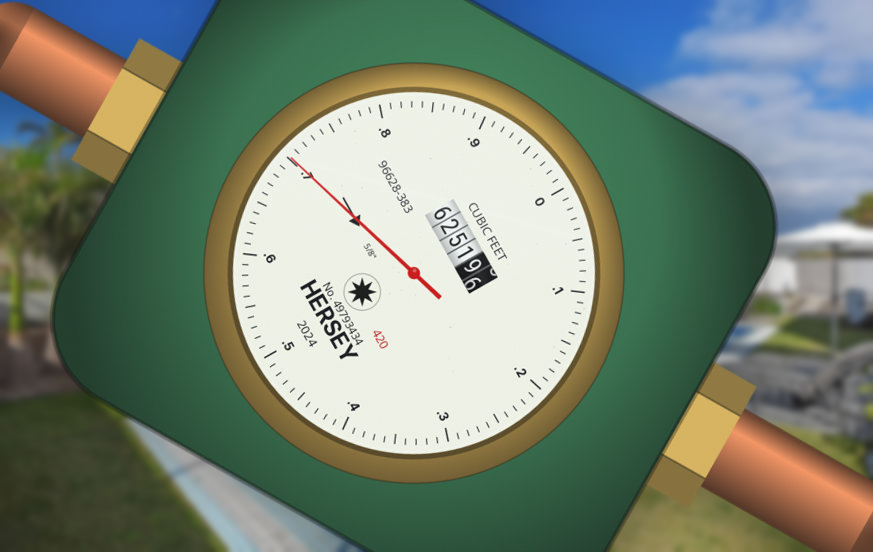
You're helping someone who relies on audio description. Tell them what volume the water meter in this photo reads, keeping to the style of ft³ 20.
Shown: ft³ 625195.70
